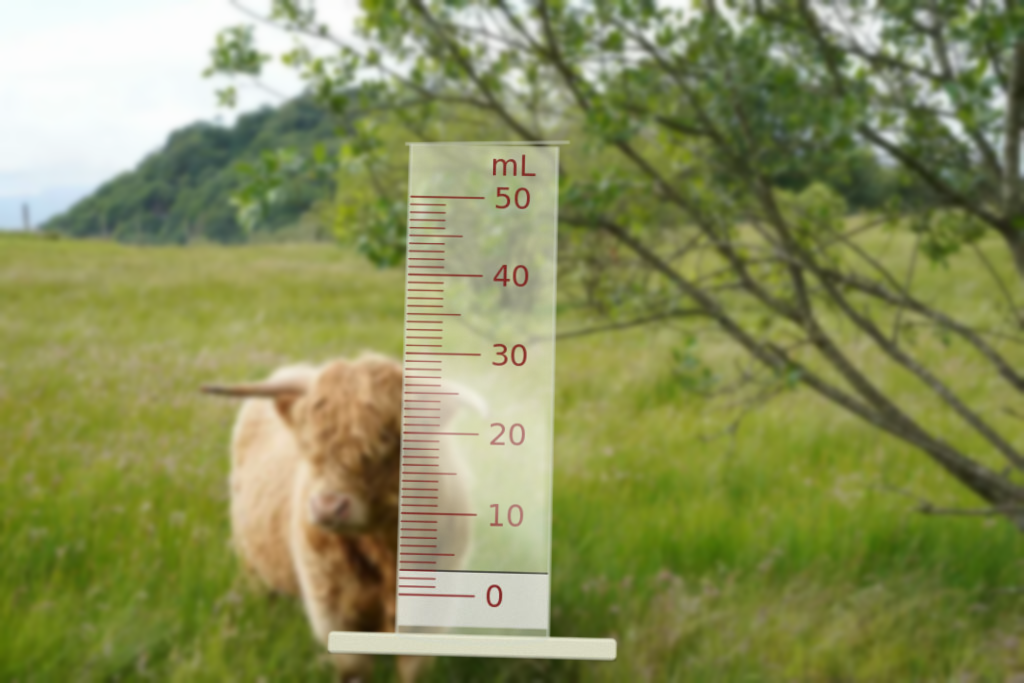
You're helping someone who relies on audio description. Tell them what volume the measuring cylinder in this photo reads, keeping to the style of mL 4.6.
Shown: mL 3
